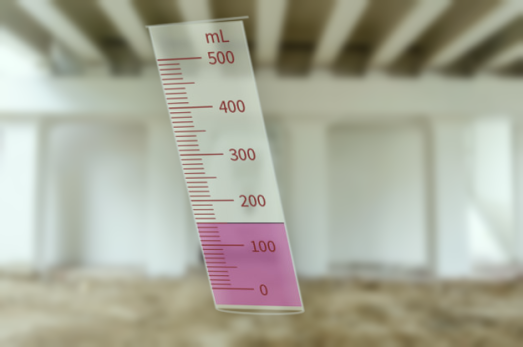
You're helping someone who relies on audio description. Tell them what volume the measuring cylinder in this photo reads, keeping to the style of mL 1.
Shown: mL 150
